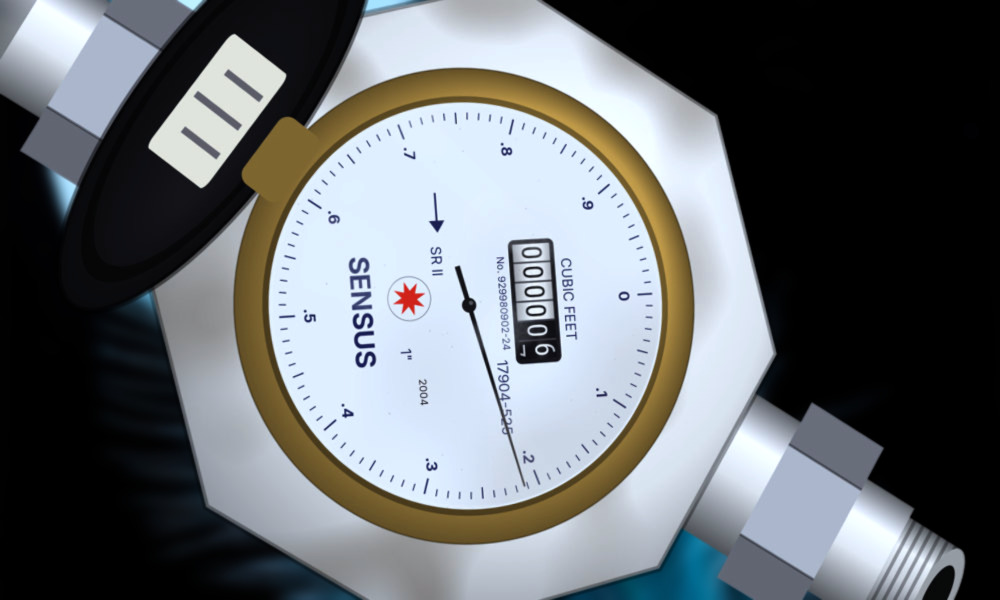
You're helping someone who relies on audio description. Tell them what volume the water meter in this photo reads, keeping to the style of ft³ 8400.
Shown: ft³ 6.21
